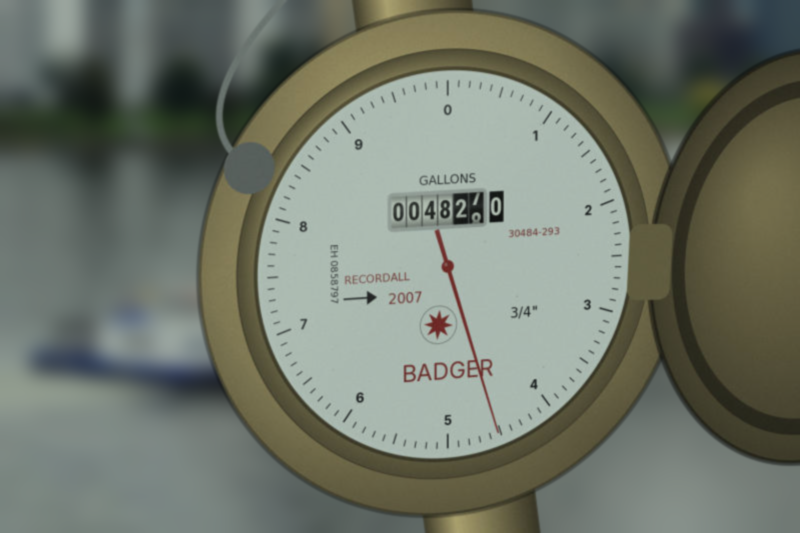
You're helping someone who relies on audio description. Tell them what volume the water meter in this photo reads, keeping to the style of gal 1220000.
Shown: gal 48274.5
